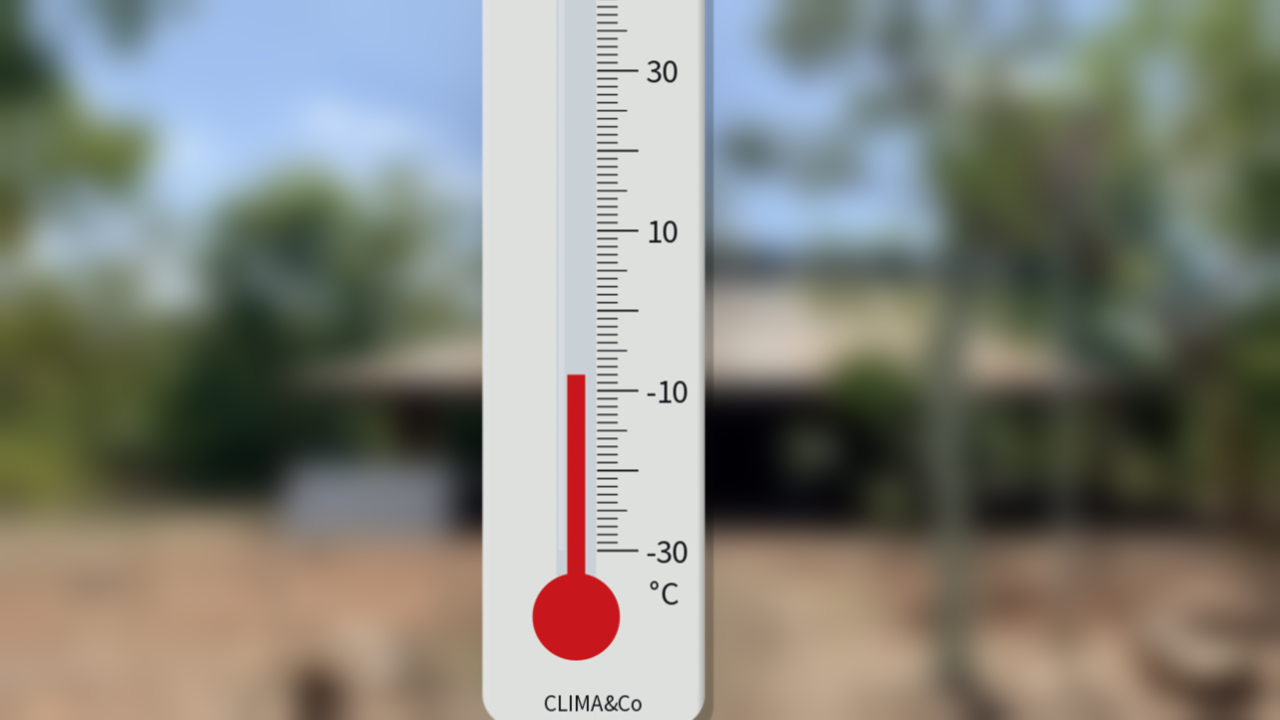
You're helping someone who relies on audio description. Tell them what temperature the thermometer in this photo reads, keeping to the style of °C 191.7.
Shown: °C -8
